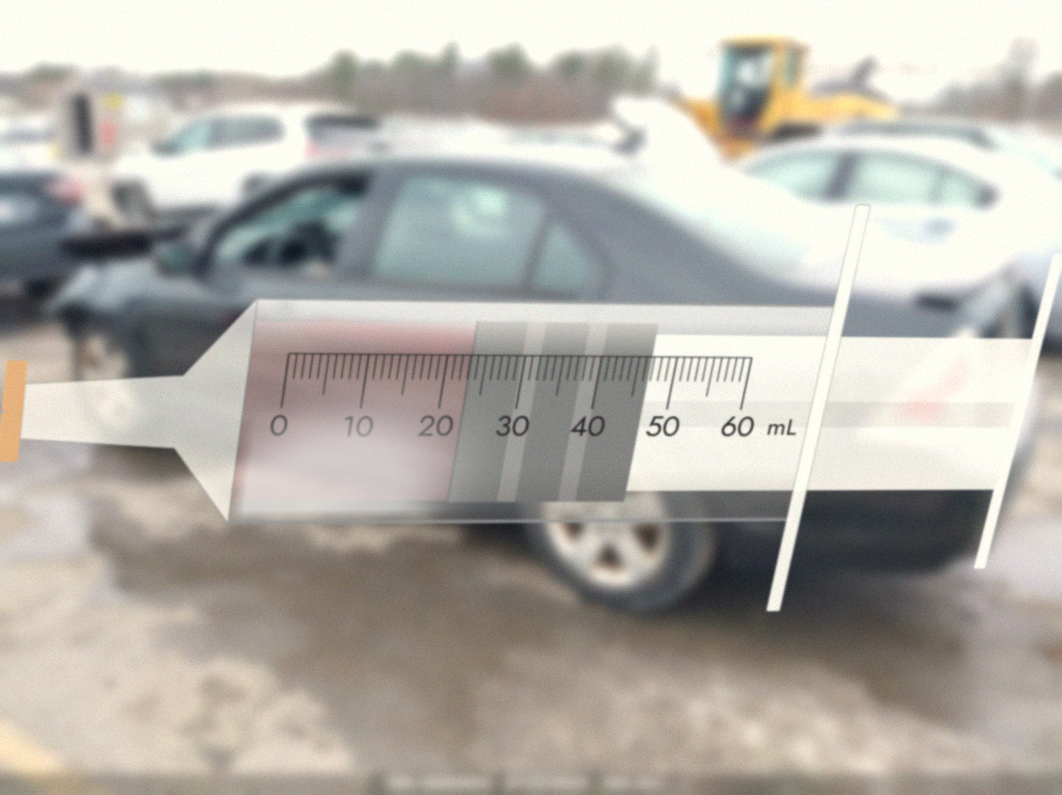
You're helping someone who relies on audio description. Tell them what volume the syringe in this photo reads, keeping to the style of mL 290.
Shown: mL 23
